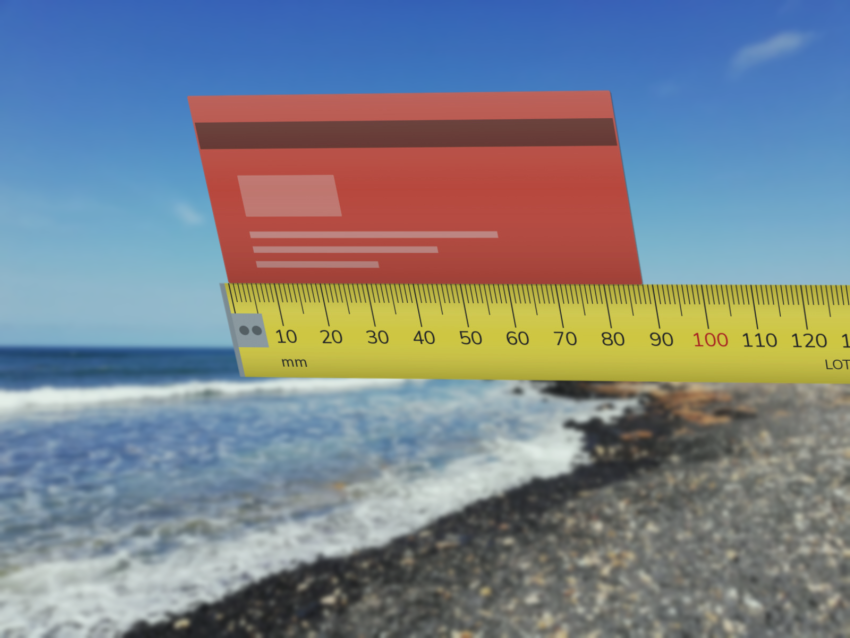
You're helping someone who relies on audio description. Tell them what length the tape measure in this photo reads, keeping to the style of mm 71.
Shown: mm 88
